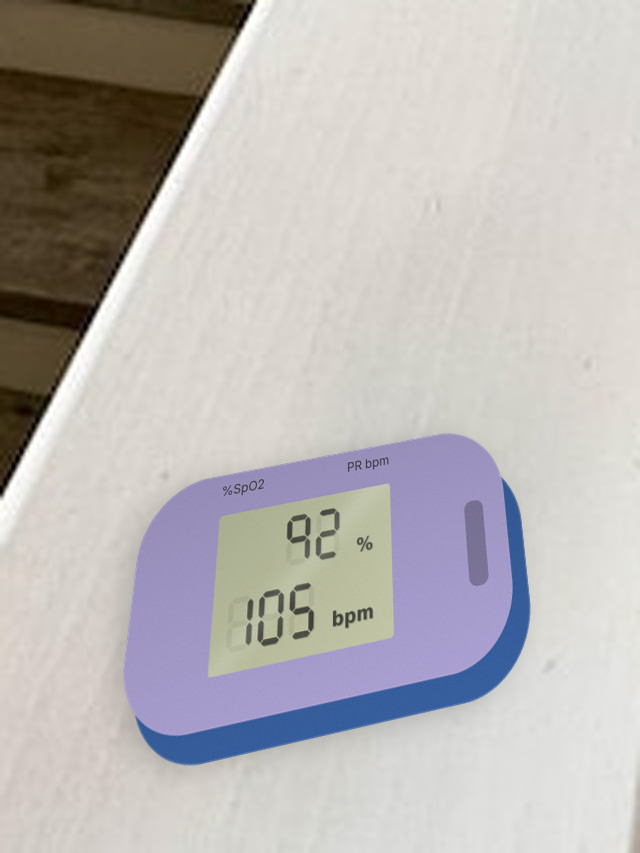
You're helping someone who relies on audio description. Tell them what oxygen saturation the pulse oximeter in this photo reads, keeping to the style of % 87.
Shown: % 92
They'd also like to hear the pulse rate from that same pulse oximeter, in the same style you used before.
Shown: bpm 105
